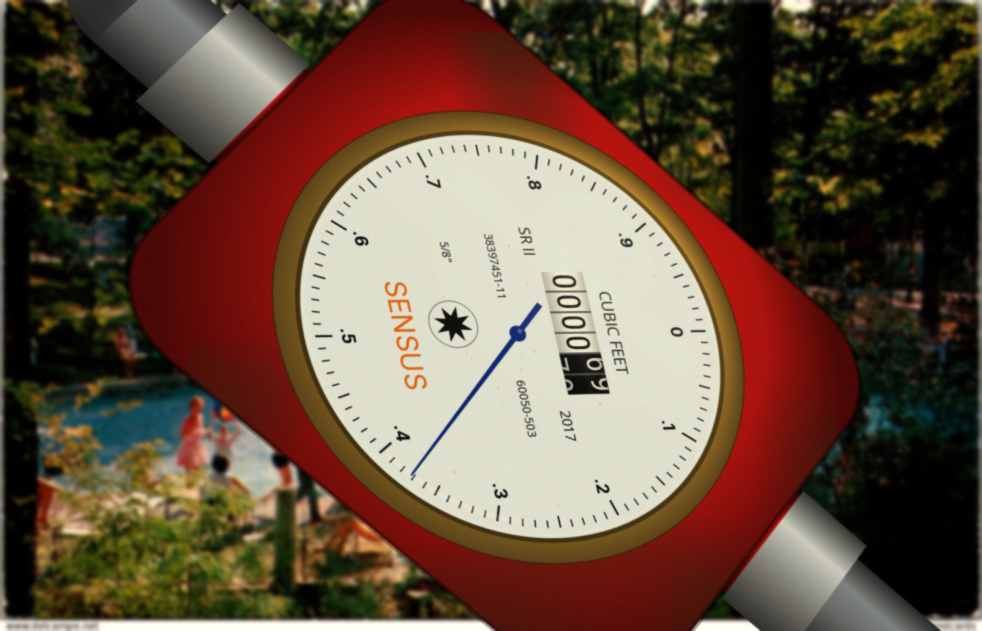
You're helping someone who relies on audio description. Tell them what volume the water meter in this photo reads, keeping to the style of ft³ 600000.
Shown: ft³ 69.37
